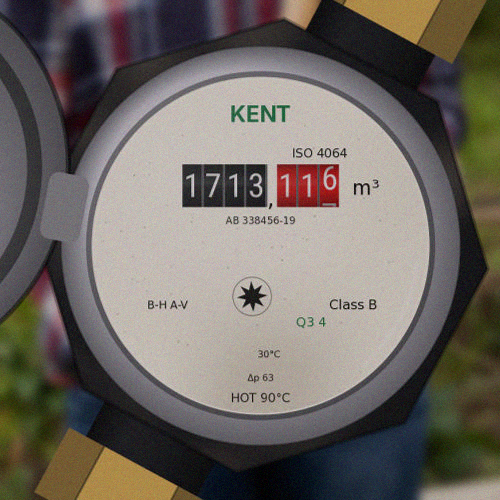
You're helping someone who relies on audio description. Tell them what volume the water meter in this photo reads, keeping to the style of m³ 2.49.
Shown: m³ 1713.116
